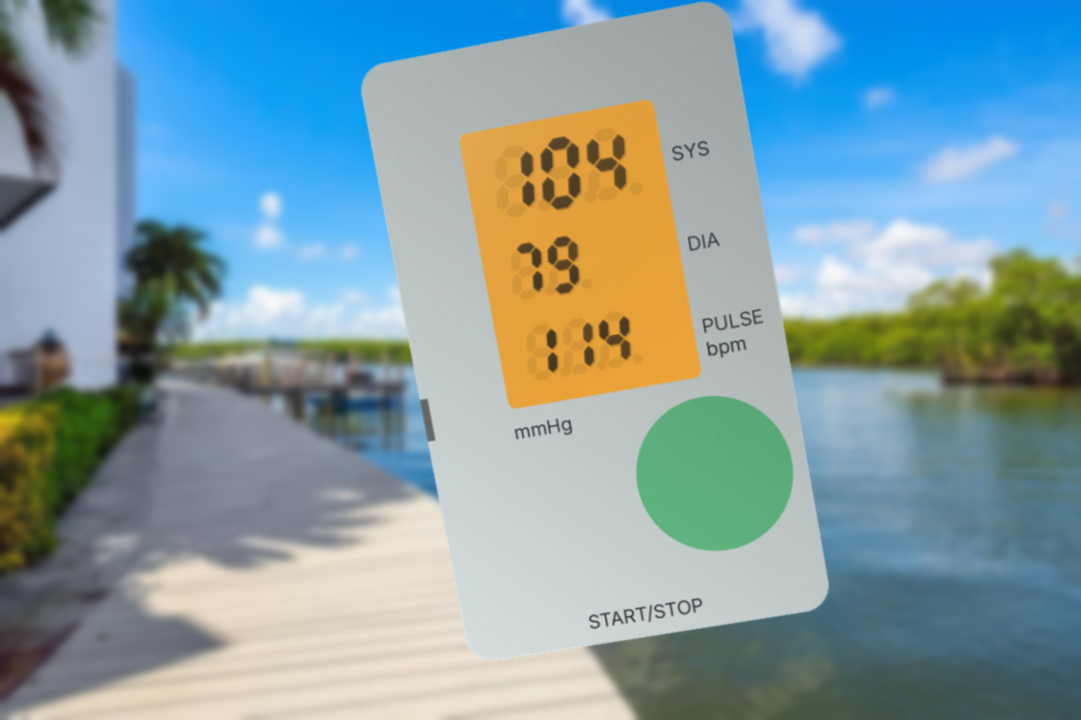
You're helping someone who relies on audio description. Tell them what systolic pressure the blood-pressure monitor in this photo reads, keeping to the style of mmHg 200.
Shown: mmHg 104
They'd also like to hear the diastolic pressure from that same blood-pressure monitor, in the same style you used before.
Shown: mmHg 79
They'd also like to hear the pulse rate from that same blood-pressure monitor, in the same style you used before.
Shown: bpm 114
